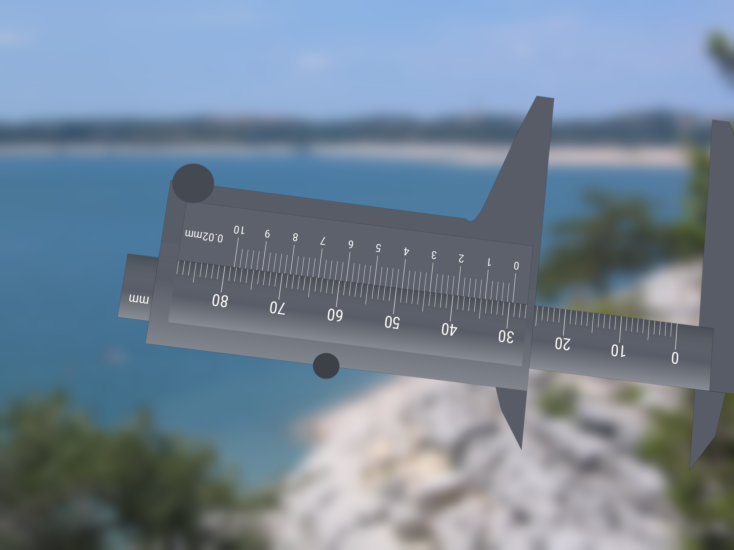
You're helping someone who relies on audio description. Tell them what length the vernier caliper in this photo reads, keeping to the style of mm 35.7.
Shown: mm 29.4
